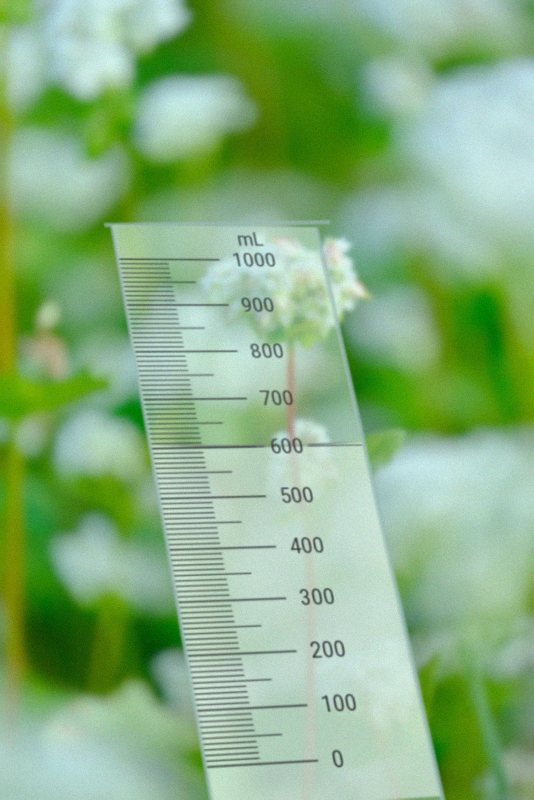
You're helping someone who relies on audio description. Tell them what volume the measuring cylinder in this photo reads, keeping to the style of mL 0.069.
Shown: mL 600
